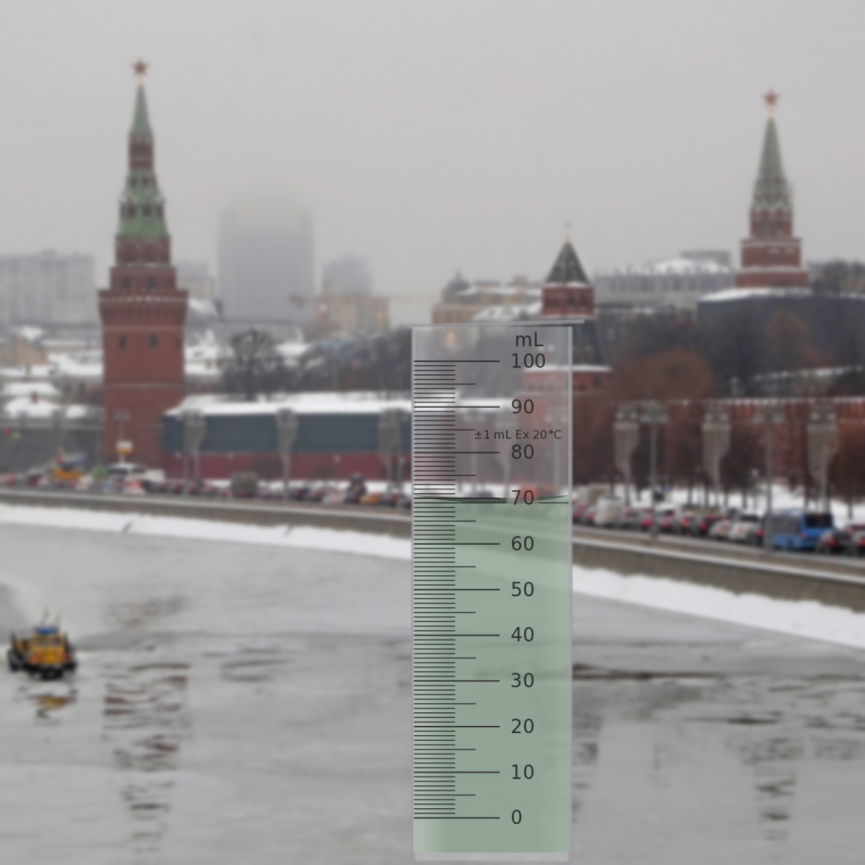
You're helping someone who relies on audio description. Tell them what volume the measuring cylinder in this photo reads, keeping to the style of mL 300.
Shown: mL 69
